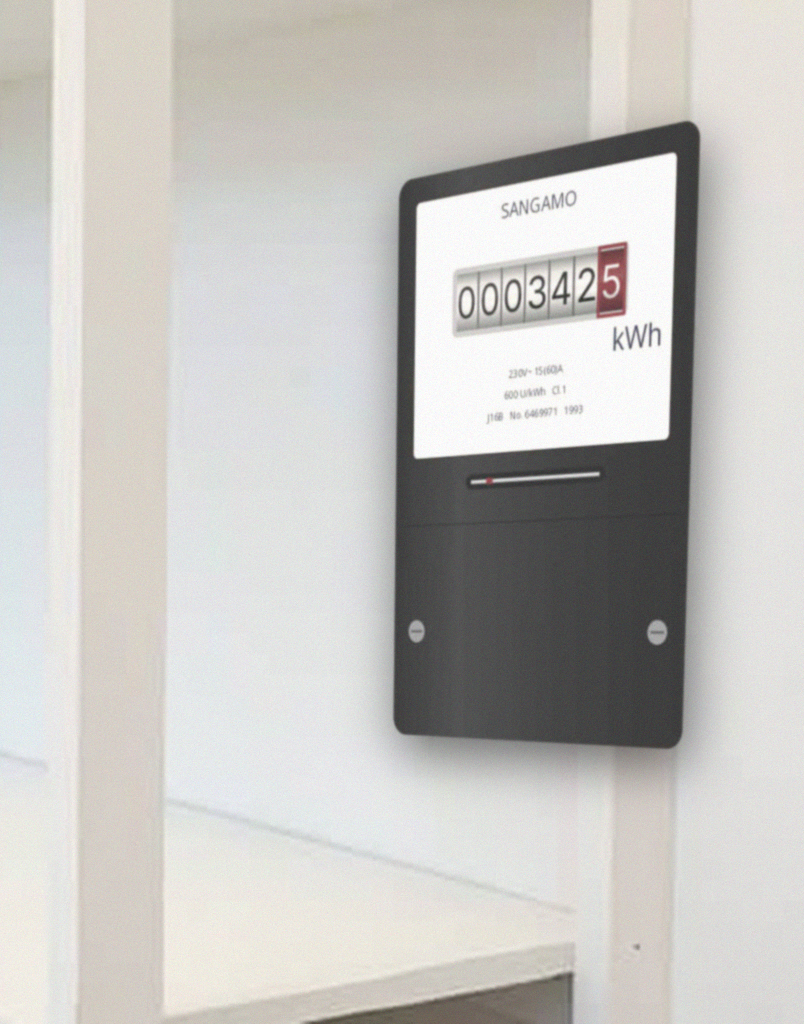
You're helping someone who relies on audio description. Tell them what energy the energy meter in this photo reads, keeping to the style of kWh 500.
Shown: kWh 342.5
